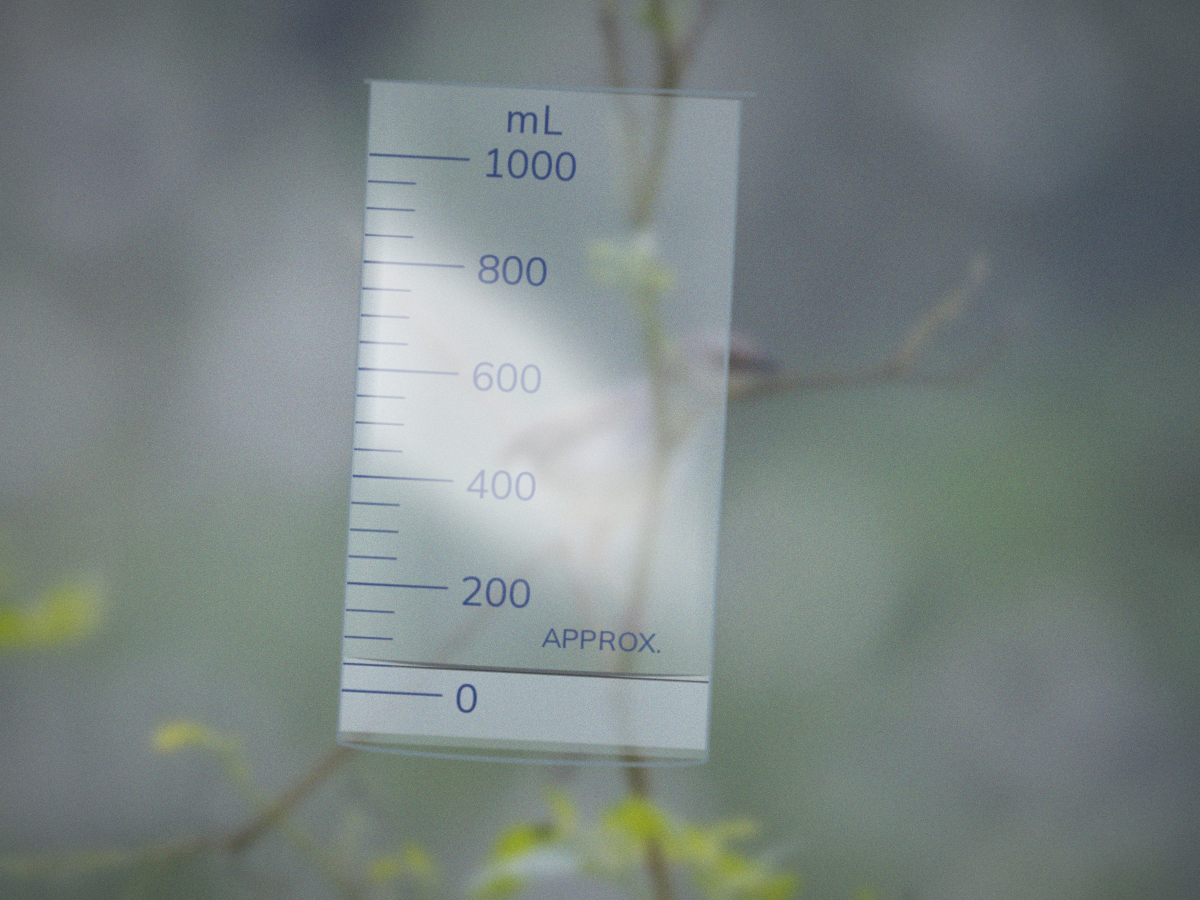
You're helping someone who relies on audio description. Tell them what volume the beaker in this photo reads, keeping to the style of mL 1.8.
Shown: mL 50
